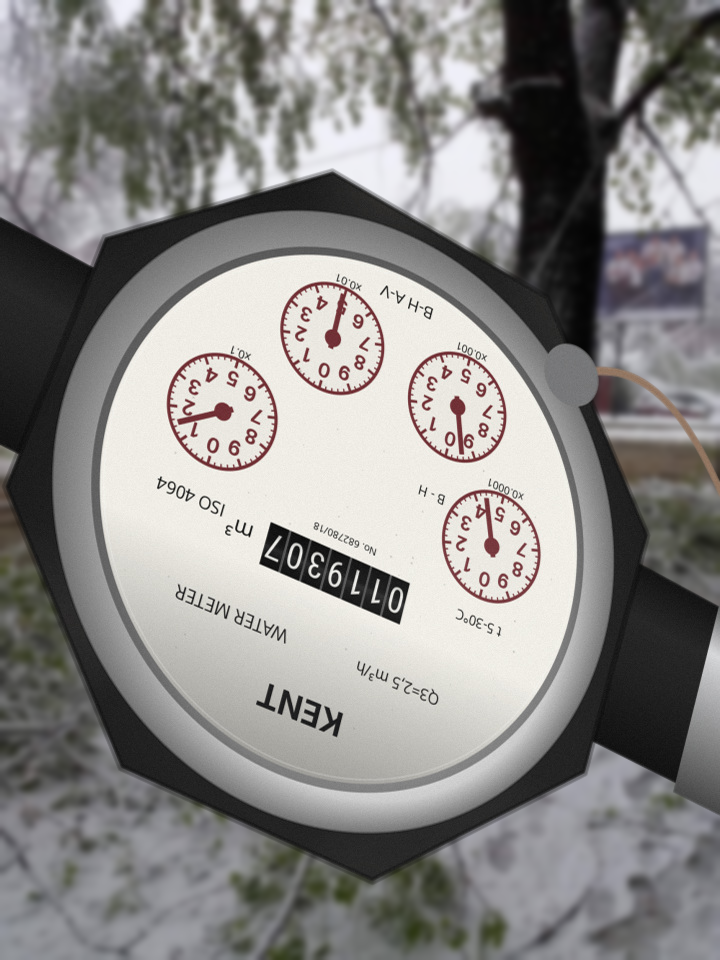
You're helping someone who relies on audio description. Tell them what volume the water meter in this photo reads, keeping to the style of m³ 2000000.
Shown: m³ 119307.1494
